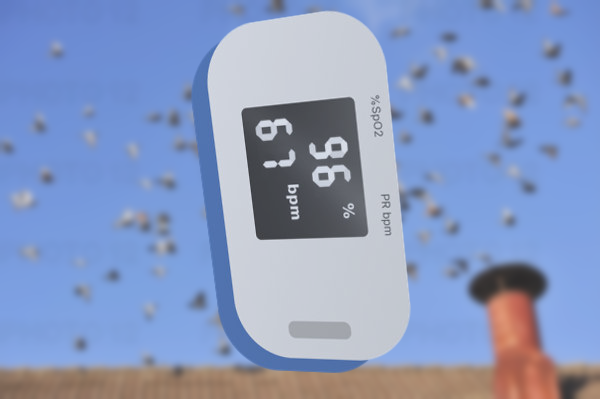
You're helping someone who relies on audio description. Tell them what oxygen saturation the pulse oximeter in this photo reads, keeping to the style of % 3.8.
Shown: % 96
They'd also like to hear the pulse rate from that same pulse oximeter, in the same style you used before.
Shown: bpm 67
